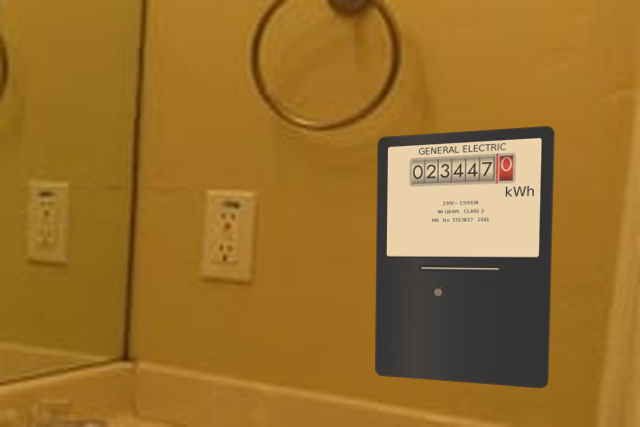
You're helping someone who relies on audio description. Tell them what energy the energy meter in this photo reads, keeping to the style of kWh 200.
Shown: kWh 23447.0
